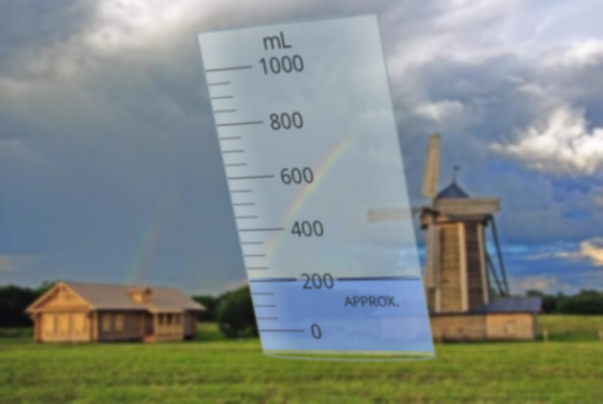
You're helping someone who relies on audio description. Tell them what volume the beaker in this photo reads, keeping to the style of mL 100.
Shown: mL 200
